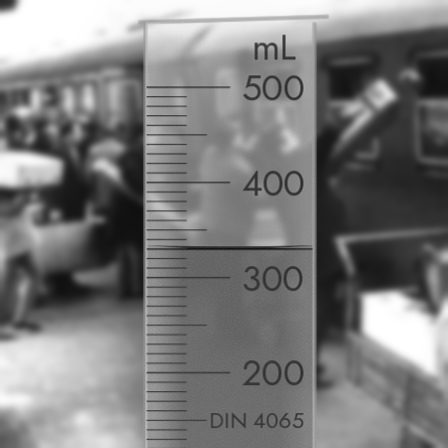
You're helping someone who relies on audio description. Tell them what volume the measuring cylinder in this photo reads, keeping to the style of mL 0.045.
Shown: mL 330
